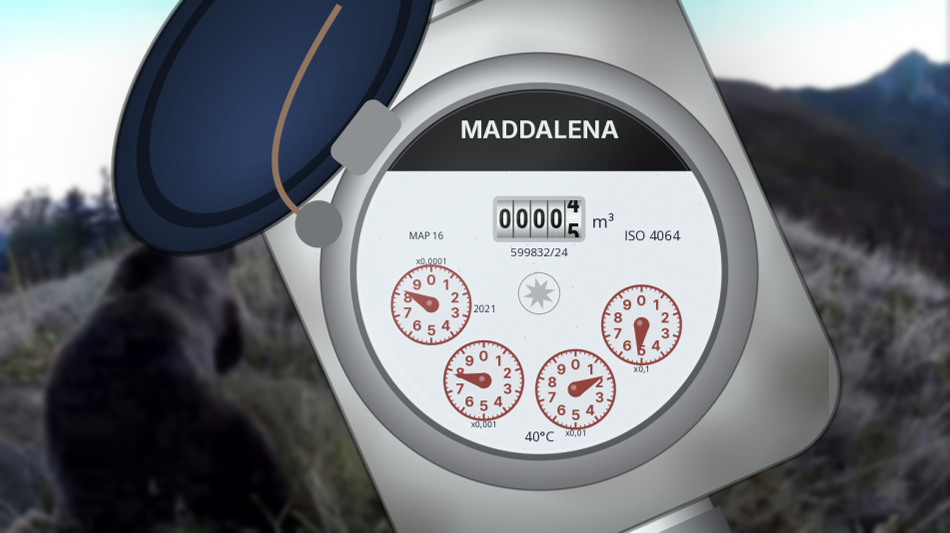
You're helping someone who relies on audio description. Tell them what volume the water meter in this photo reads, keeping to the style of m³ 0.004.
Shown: m³ 4.5178
